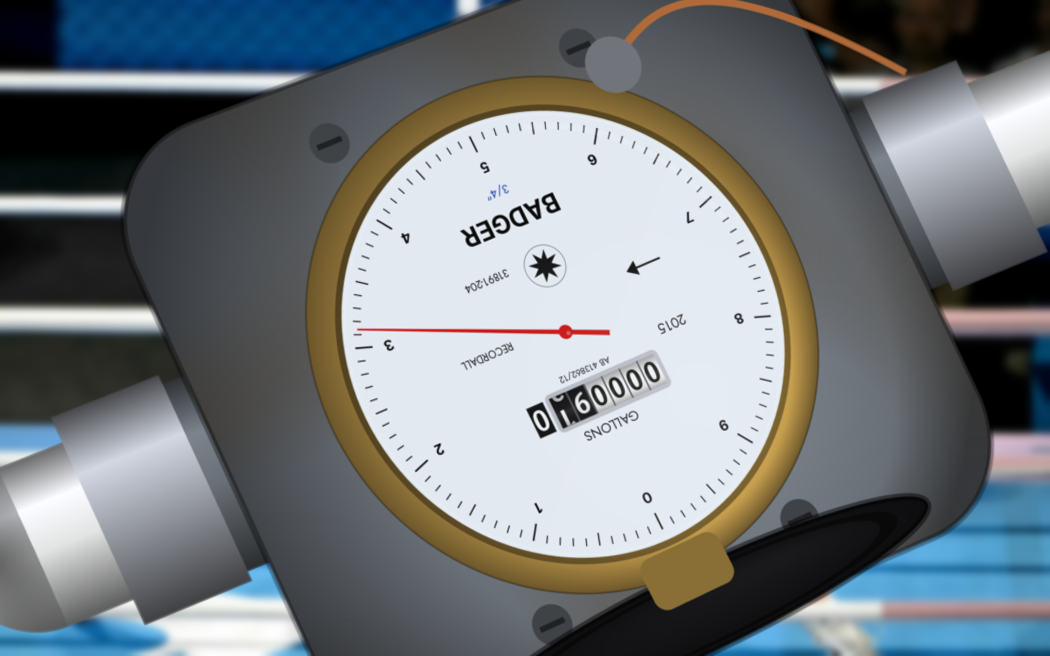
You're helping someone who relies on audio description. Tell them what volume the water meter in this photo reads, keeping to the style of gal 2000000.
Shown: gal 913.1
